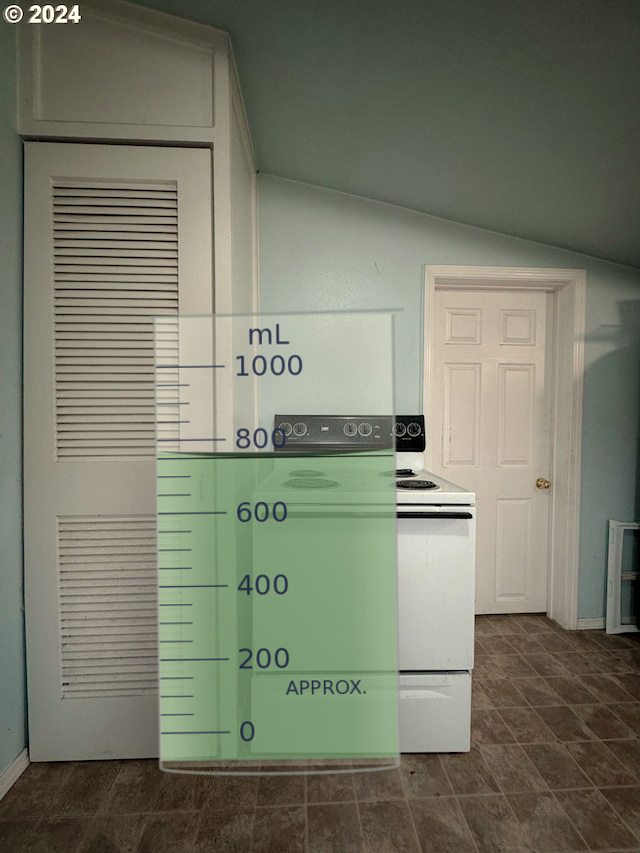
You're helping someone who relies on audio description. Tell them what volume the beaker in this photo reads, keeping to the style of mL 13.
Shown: mL 750
